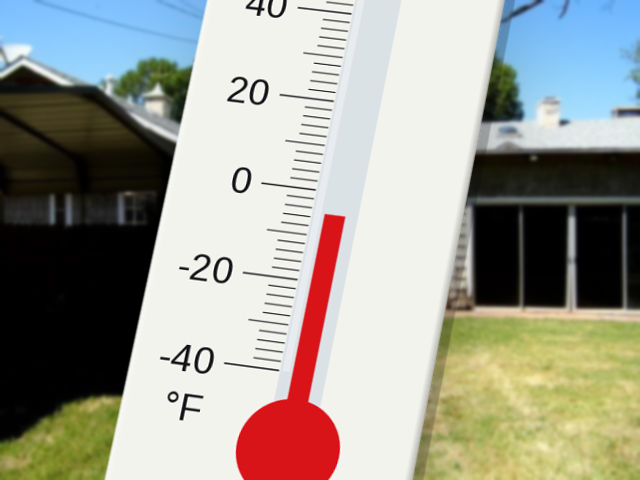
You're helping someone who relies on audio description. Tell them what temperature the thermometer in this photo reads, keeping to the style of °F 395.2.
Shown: °F -5
